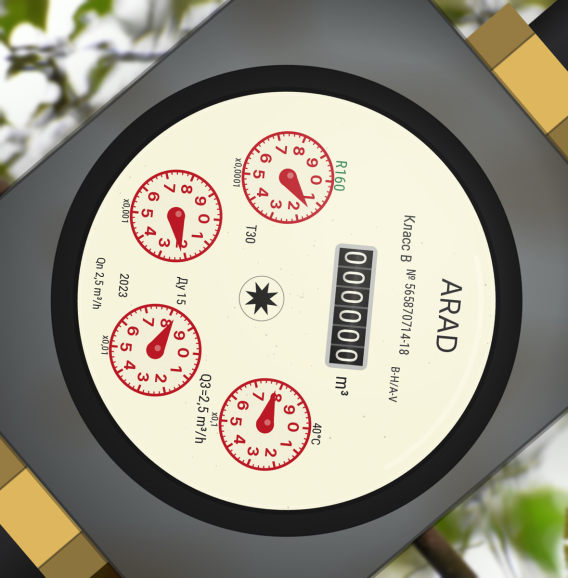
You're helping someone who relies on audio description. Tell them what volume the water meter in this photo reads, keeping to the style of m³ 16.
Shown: m³ 0.7821
